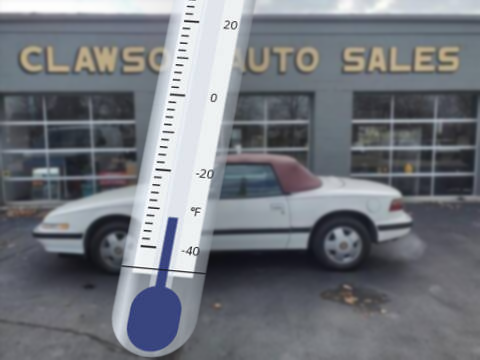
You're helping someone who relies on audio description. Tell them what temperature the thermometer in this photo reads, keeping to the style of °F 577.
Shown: °F -32
